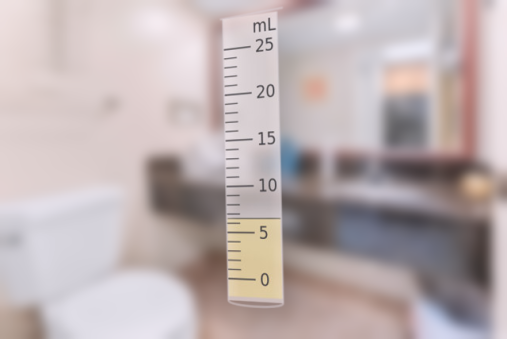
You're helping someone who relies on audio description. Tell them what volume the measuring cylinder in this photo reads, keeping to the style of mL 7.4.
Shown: mL 6.5
